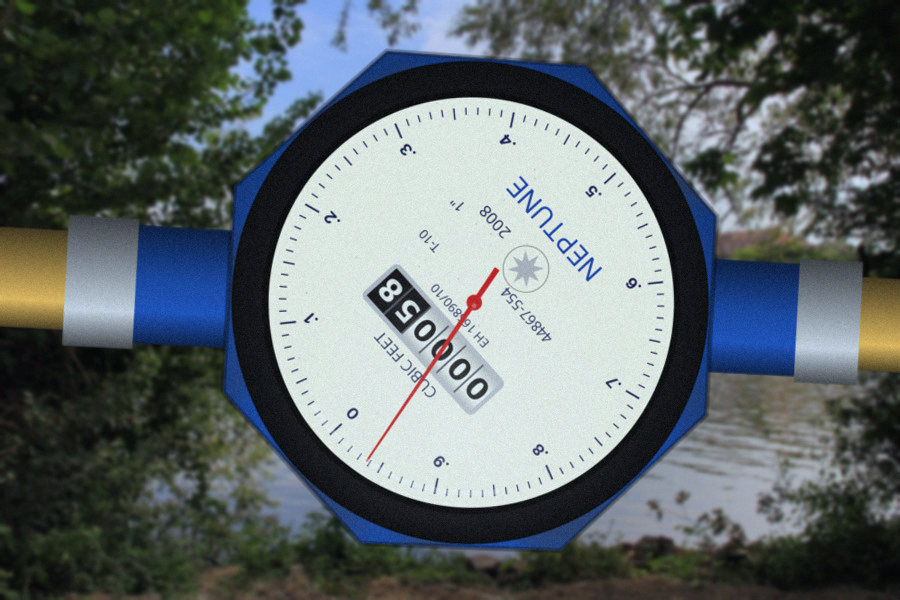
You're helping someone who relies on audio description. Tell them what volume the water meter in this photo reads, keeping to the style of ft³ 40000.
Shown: ft³ 57.96
